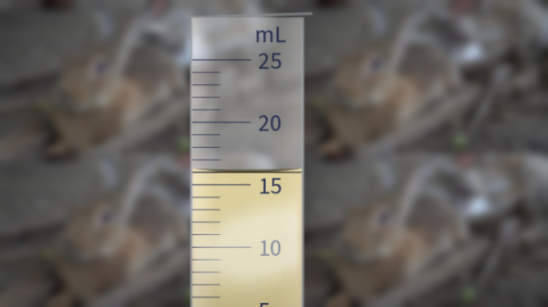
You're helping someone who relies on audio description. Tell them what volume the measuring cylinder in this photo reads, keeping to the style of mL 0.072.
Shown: mL 16
